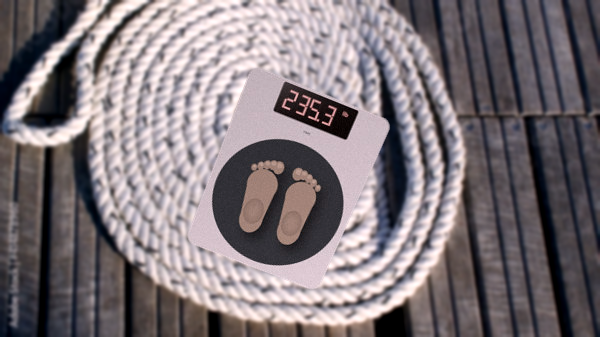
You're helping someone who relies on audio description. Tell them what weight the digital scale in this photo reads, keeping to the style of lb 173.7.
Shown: lb 235.3
